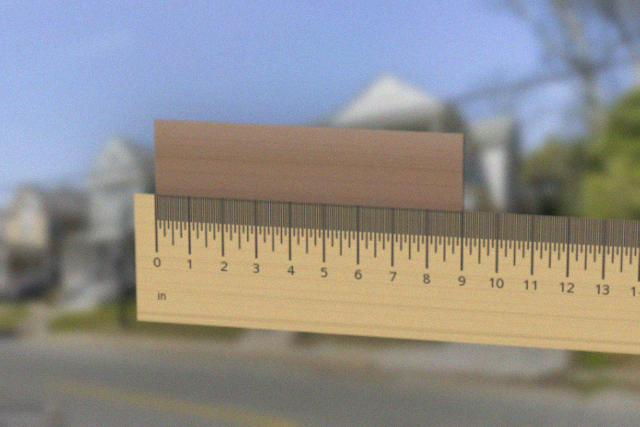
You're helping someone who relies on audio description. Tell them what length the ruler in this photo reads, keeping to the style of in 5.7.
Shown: in 9
